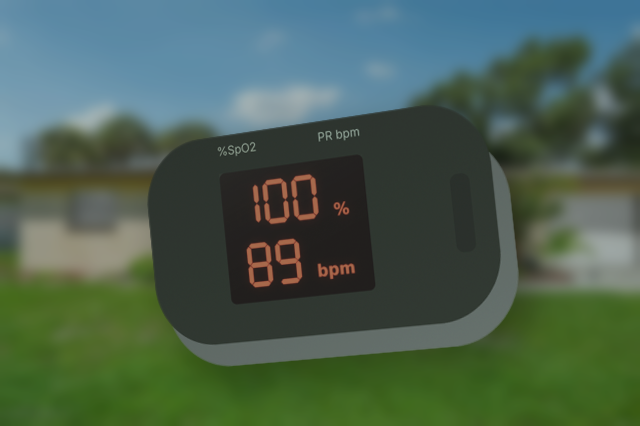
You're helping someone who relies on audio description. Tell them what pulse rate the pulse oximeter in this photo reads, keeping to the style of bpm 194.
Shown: bpm 89
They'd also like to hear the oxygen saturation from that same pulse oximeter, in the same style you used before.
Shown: % 100
